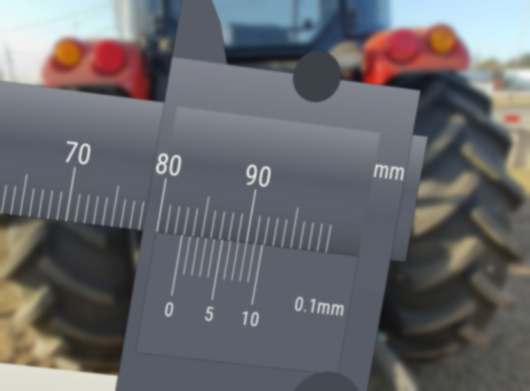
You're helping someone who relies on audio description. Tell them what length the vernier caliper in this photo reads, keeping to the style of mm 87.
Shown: mm 82.8
